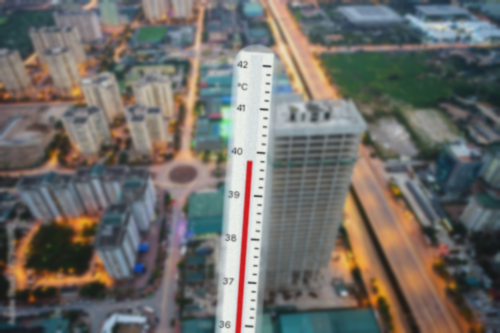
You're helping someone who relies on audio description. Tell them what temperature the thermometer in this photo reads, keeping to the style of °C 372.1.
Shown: °C 39.8
